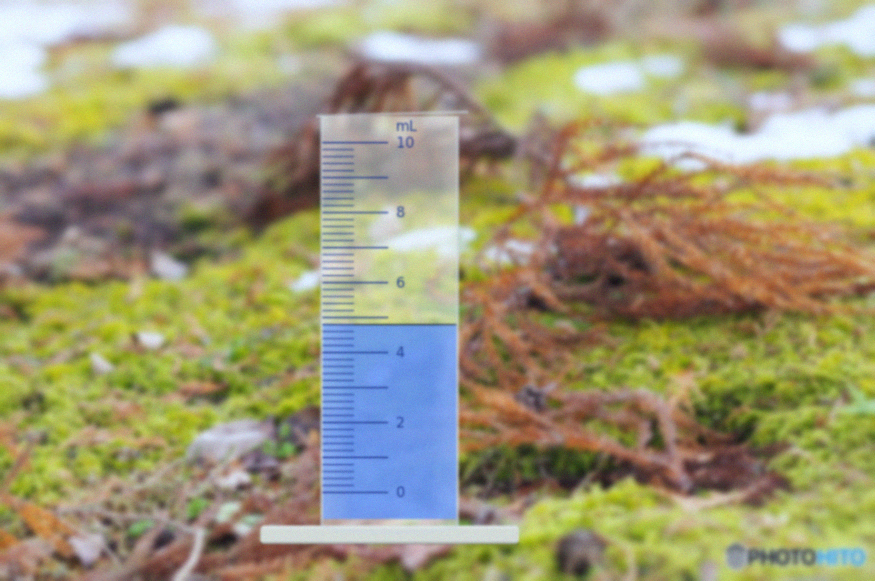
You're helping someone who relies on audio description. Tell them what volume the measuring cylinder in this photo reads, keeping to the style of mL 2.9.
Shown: mL 4.8
